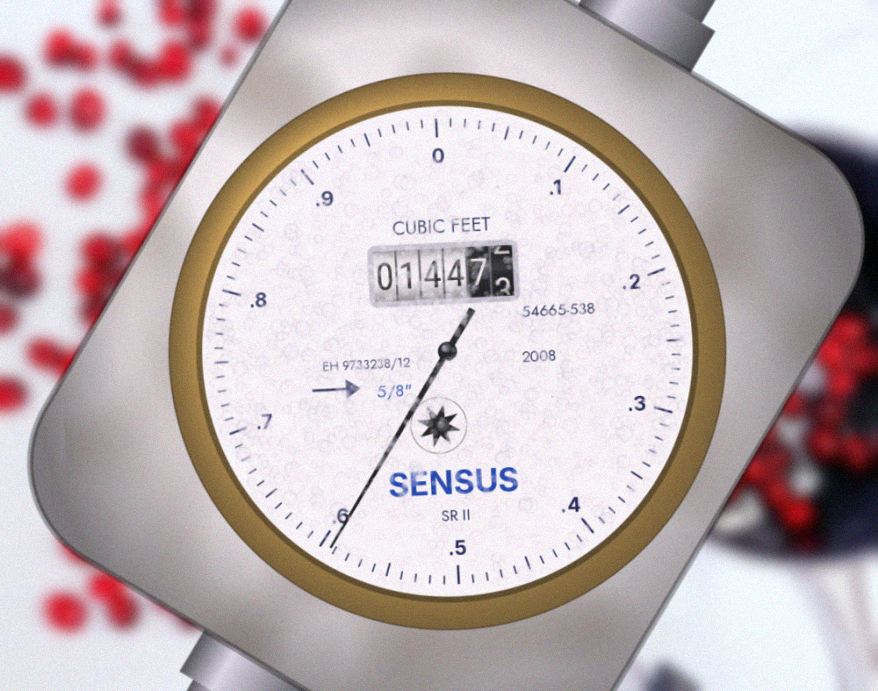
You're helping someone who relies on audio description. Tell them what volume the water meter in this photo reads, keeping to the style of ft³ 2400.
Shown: ft³ 14472.59
